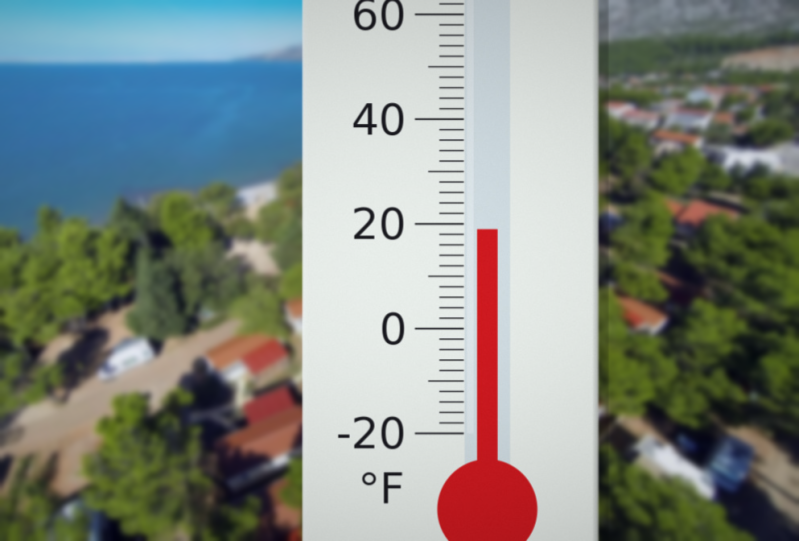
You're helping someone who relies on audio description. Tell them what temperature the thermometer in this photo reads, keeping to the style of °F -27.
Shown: °F 19
